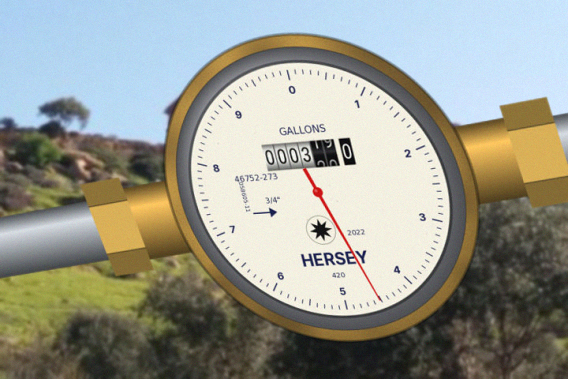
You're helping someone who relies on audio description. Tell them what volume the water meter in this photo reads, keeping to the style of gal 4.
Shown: gal 3194.5
